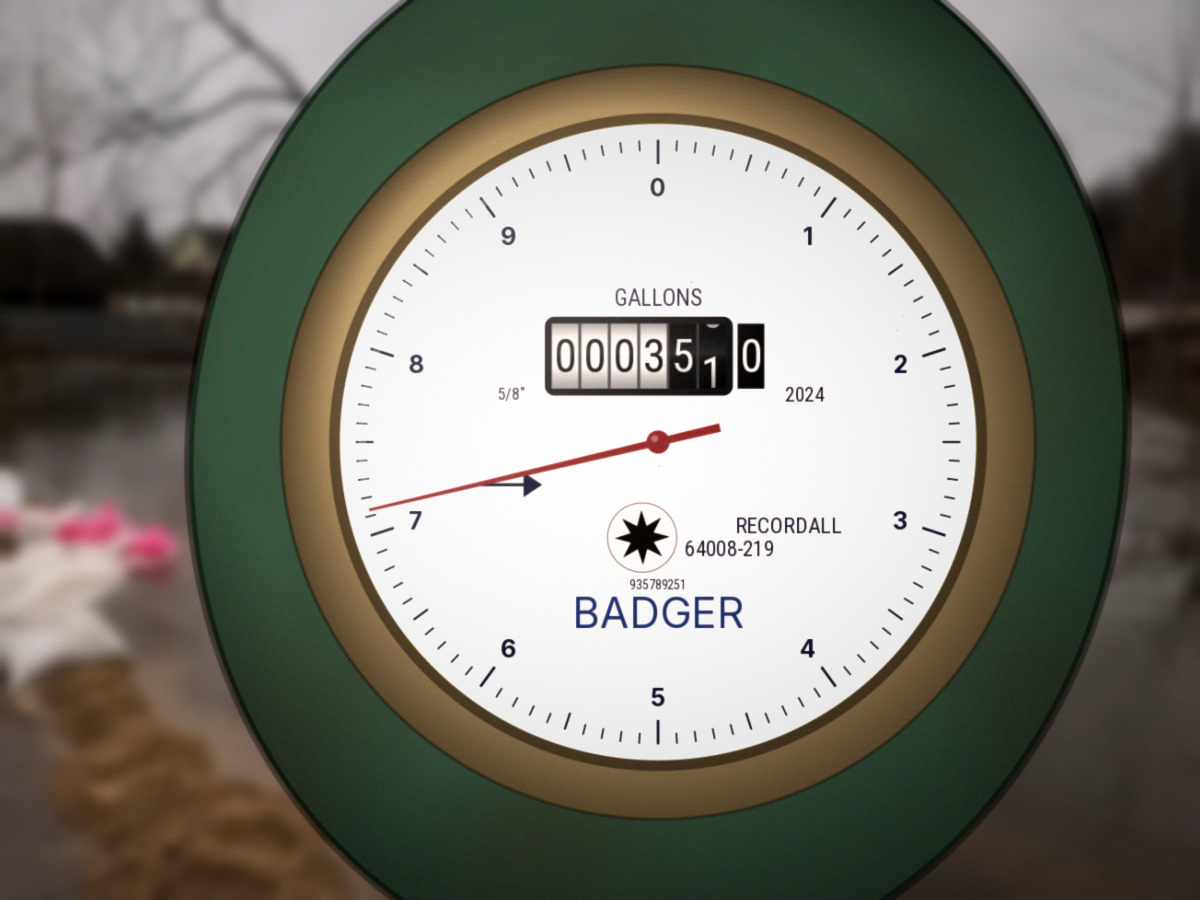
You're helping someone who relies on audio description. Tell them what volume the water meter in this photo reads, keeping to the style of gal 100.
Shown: gal 3507.1
